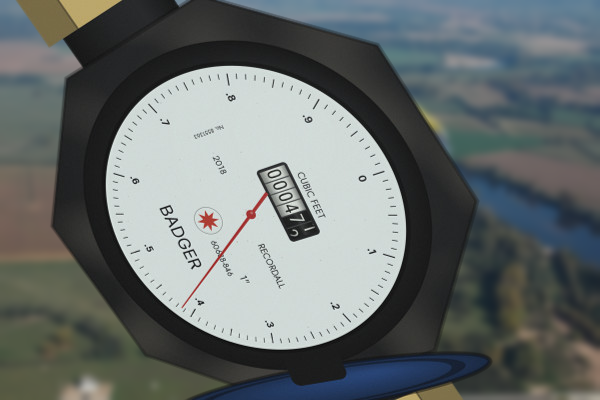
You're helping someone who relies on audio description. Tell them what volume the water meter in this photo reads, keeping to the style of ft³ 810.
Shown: ft³ 471.41
